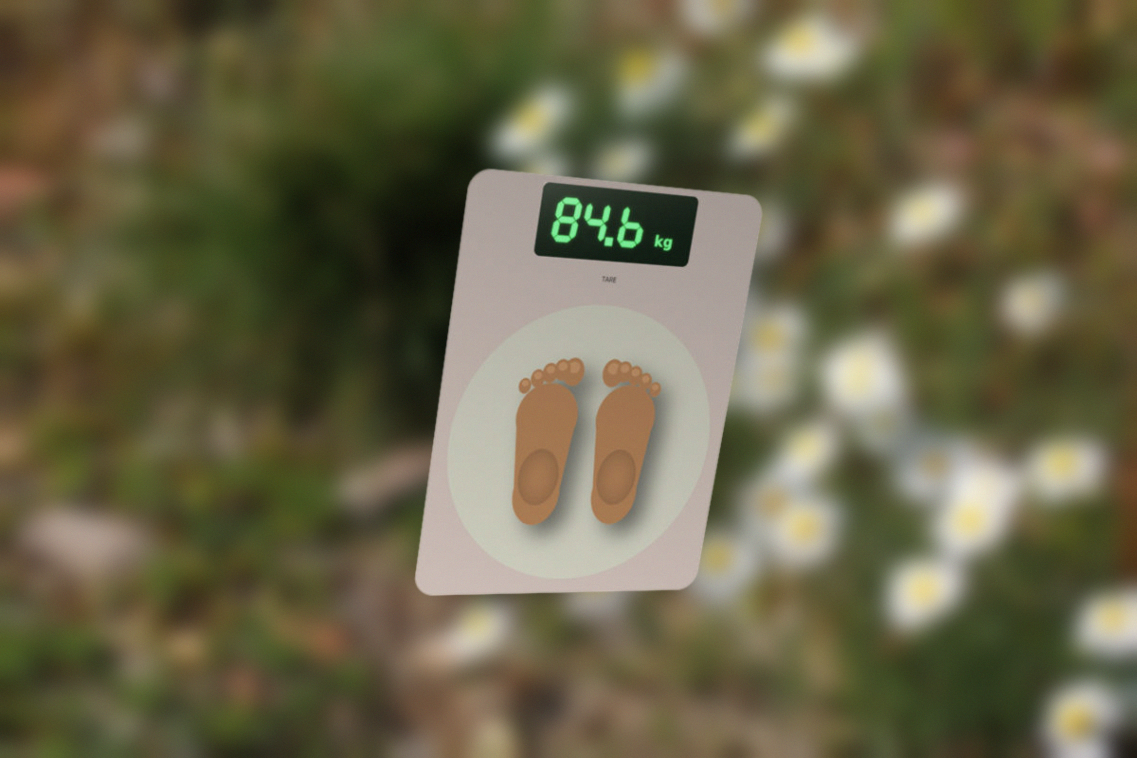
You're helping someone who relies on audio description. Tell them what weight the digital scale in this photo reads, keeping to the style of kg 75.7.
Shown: kg 84.6
